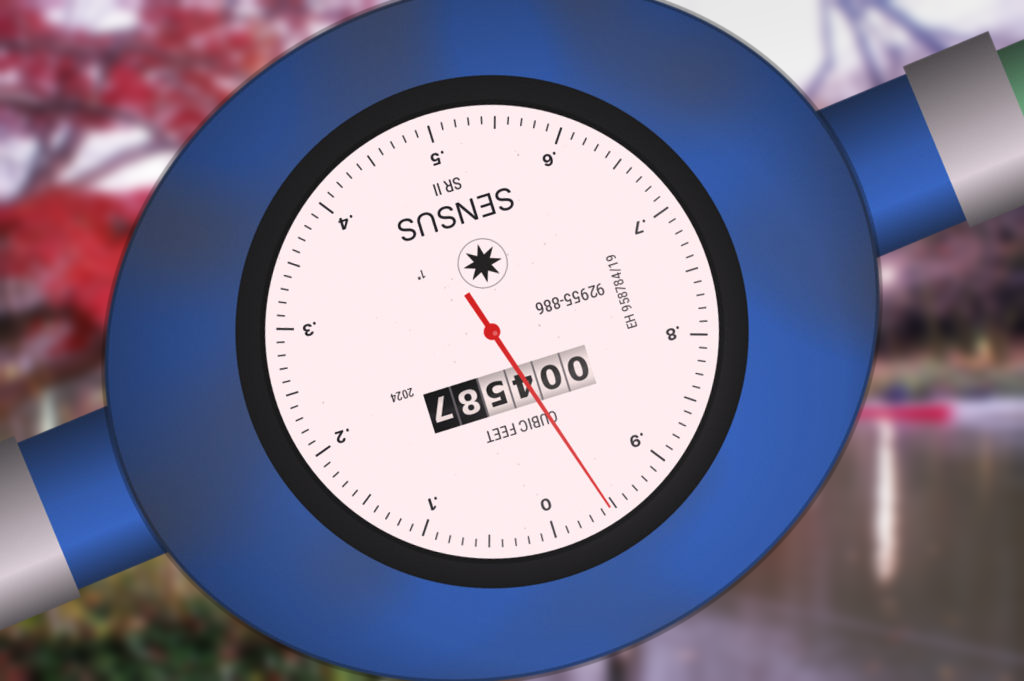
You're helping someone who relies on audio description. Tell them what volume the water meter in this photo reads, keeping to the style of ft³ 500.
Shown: ft³ 4586.95
